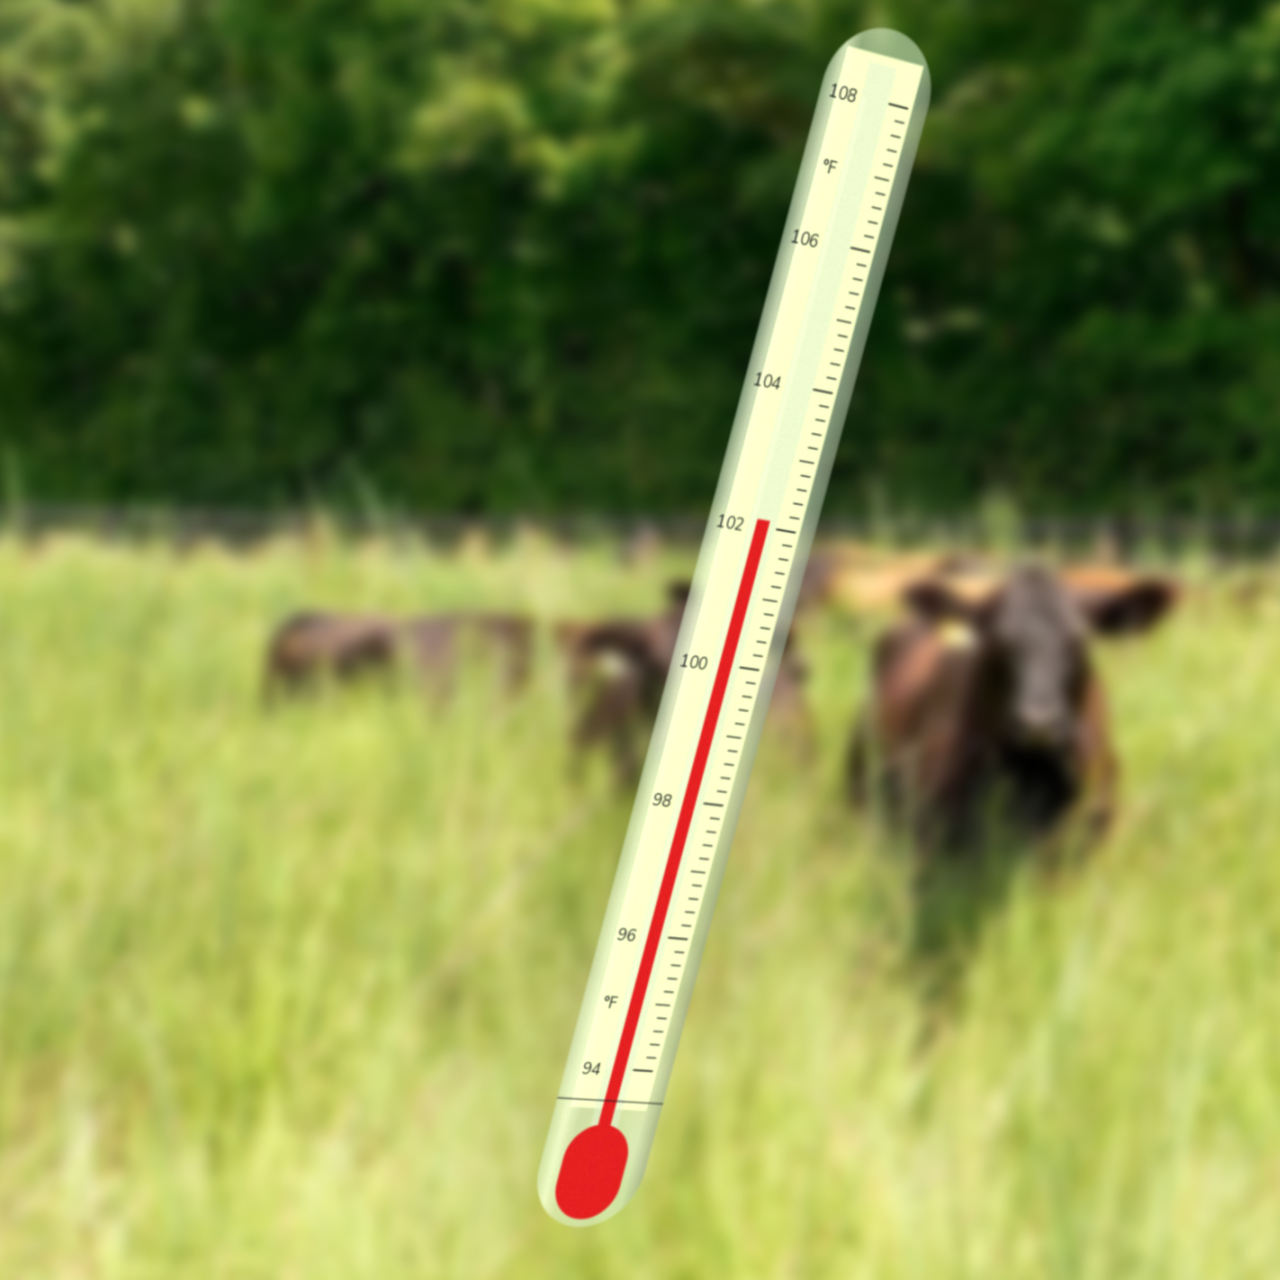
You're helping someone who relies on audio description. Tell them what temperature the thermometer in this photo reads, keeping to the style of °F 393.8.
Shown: °F 102.1
